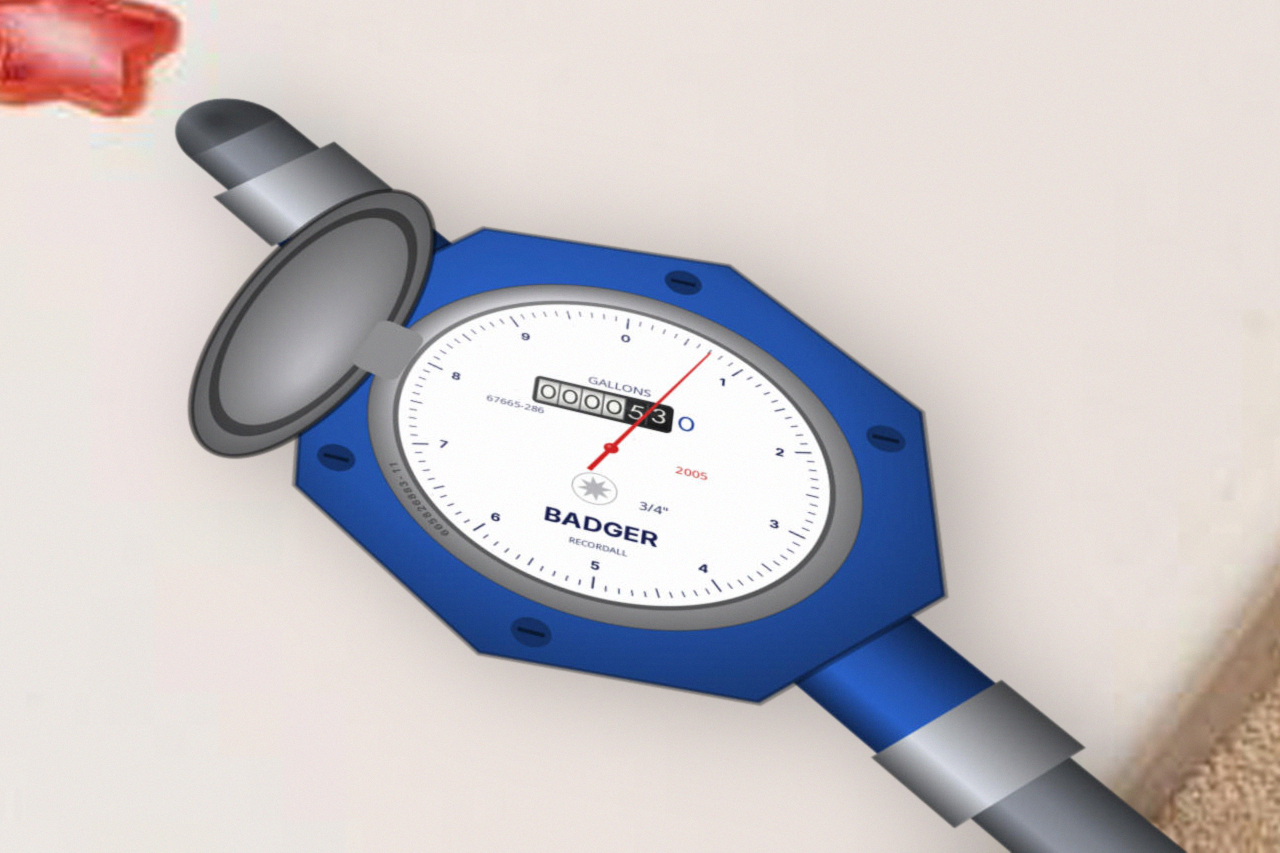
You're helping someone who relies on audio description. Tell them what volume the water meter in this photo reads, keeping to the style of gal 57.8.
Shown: gal 530.7
